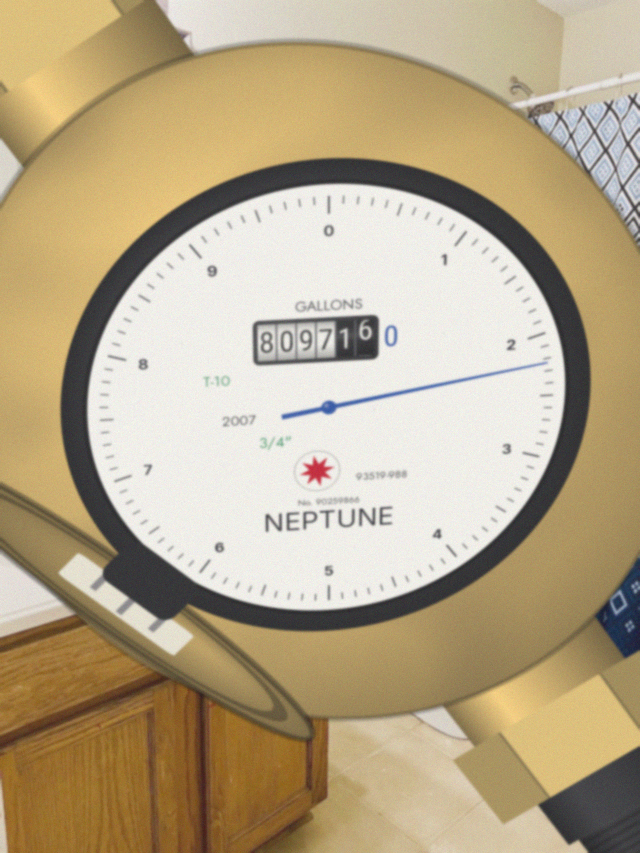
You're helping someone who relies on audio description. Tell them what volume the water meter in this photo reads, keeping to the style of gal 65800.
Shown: gal 8097162.2
